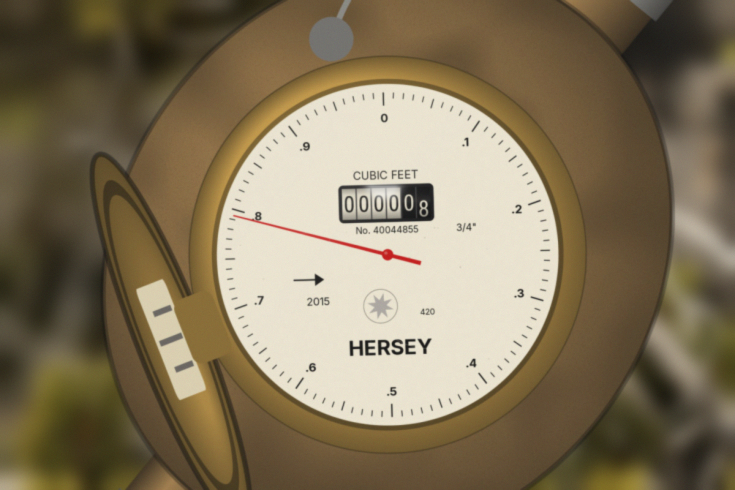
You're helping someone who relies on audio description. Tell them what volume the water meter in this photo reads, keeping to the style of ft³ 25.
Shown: ft³ 7.79
